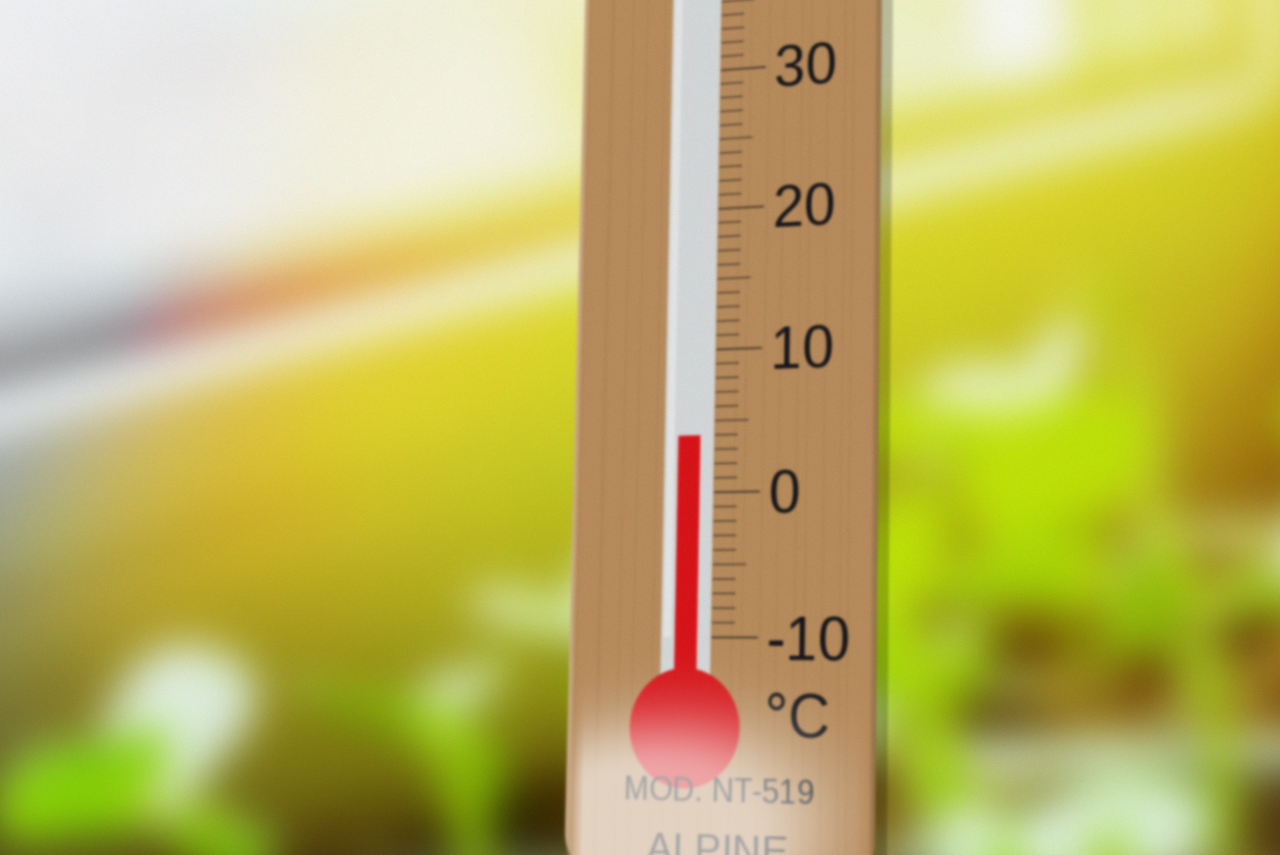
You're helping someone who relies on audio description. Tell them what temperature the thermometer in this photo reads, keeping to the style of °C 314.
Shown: °C 4
